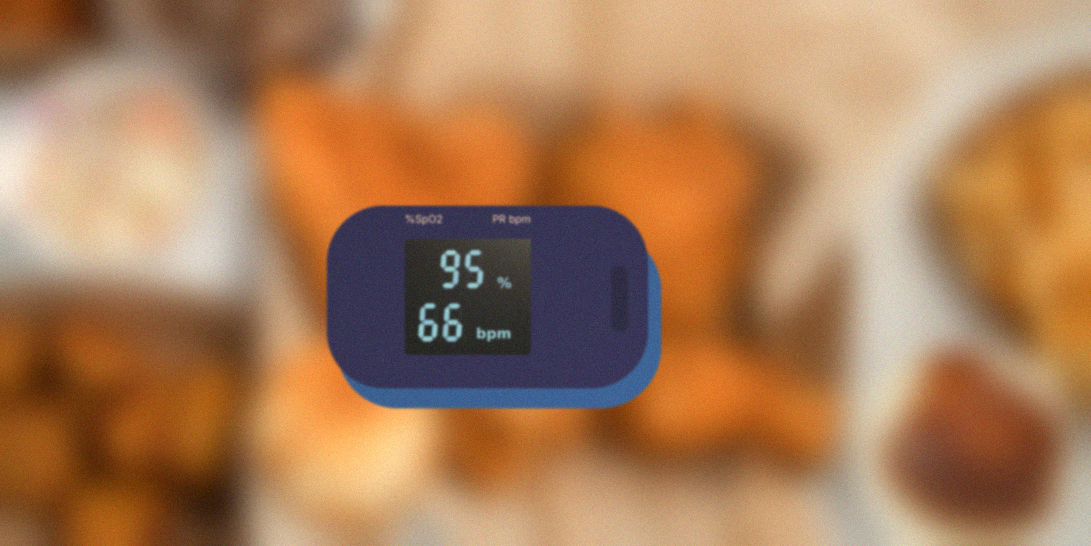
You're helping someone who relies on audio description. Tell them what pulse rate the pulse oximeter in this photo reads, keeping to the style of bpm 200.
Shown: bpm 66
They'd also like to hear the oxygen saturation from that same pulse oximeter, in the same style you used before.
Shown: % 95
